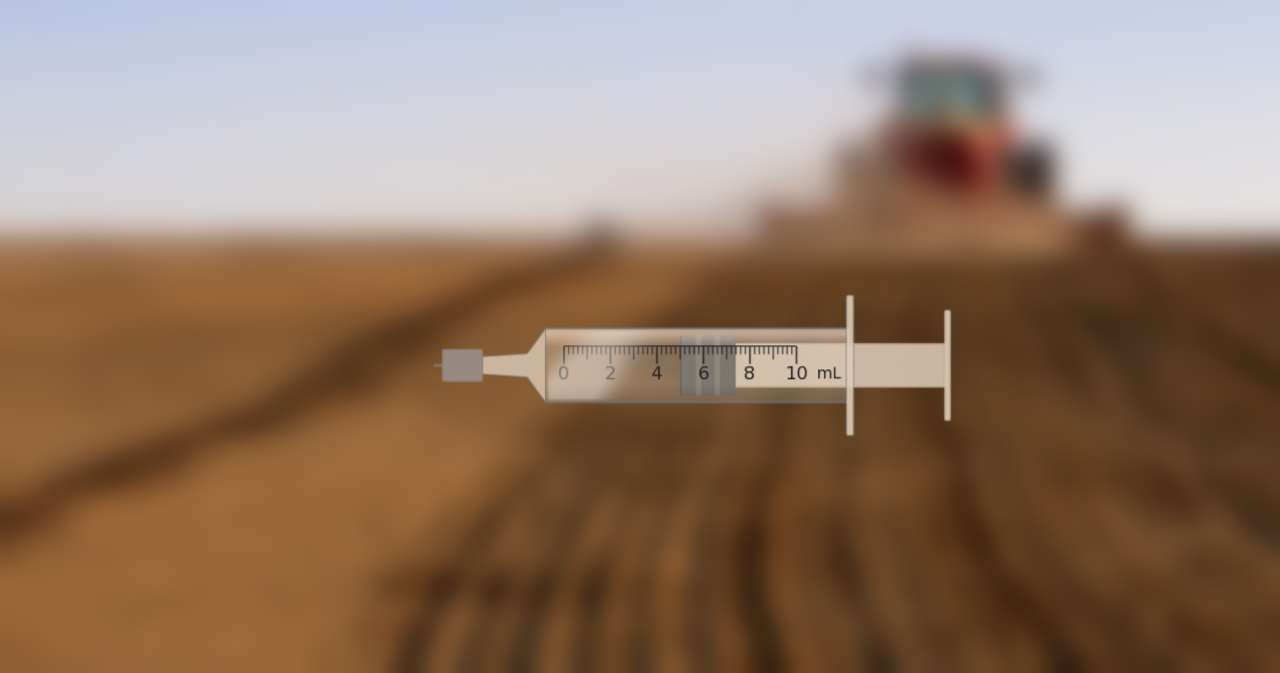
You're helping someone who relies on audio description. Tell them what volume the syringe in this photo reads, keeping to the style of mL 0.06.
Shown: mL 5
